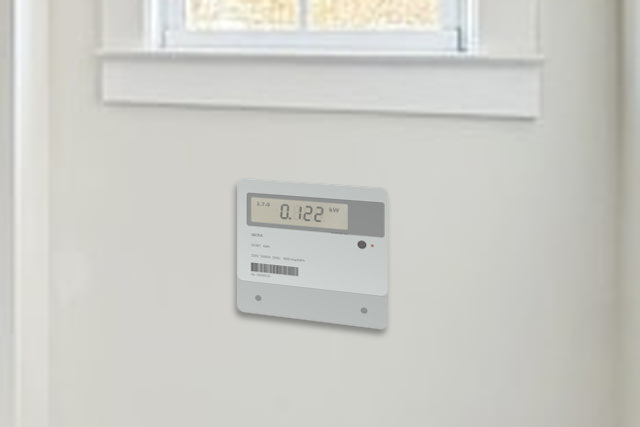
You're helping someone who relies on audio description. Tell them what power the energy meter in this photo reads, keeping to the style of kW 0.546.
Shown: kW 0.122
